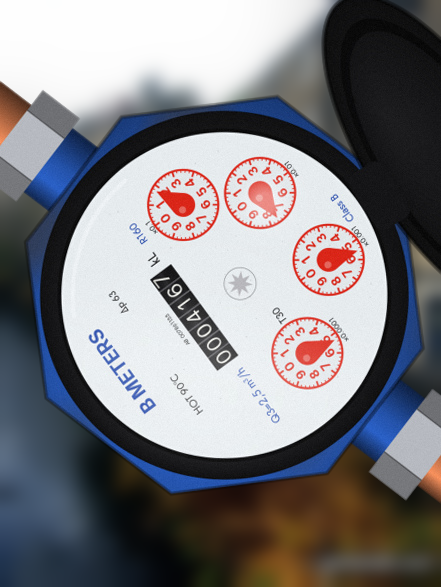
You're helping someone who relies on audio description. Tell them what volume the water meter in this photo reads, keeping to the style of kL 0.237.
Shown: kL 4167.1755
